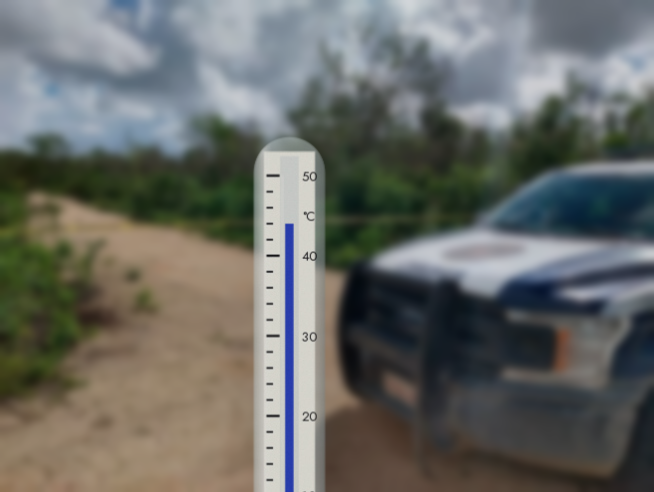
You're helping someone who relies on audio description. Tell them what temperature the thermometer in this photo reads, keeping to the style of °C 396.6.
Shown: °C 44
